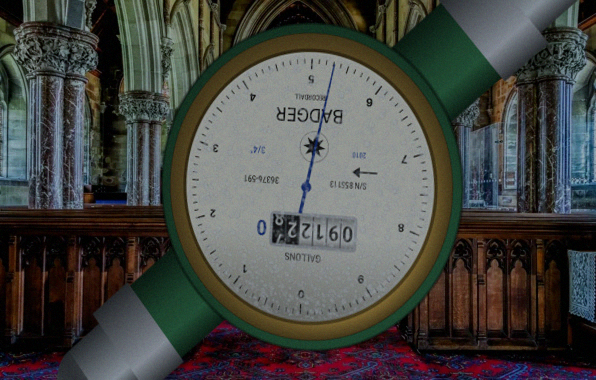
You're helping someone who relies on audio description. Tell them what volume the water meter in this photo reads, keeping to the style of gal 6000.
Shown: gal 912275.3
